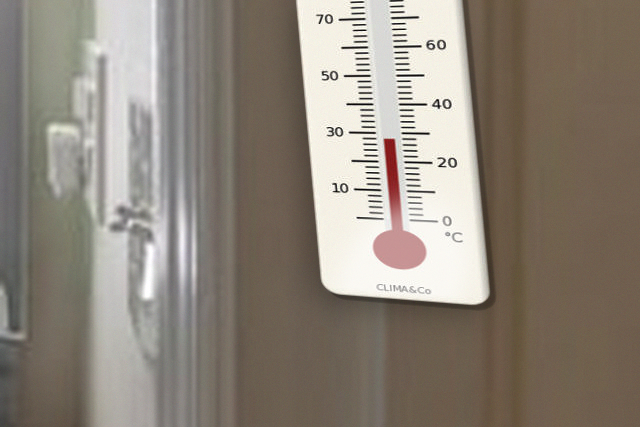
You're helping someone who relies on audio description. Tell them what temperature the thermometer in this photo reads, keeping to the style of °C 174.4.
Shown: °C 28
